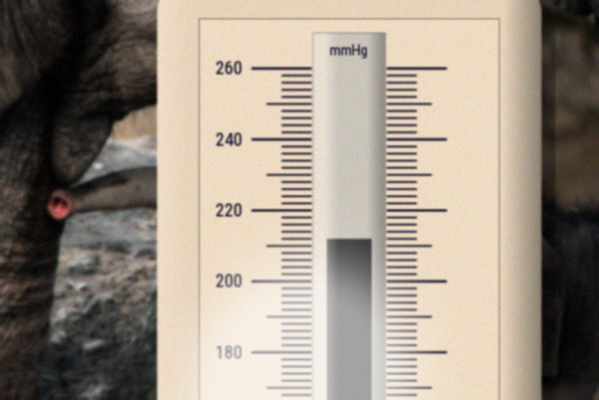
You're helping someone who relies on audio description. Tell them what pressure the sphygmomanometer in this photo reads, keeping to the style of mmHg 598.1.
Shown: mmHg 212
